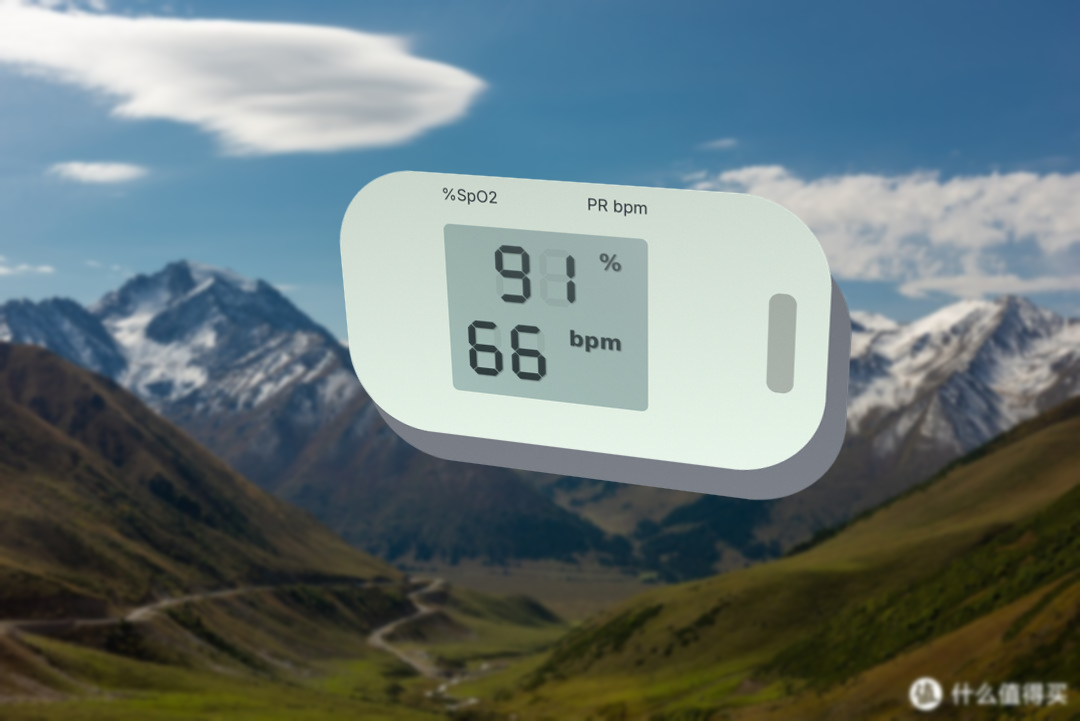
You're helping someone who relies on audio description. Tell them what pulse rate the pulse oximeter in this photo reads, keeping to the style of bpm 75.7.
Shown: bpm 66
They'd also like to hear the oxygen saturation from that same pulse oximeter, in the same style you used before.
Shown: % 91
